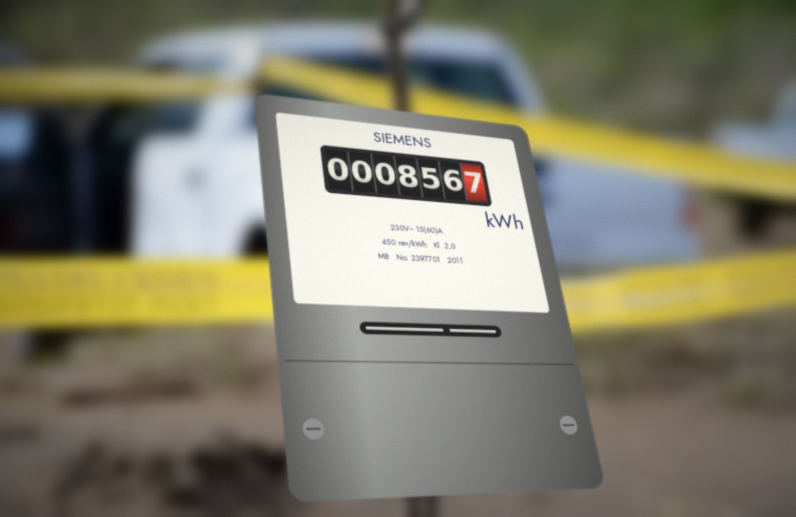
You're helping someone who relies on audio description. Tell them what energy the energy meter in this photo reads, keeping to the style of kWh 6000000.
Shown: kWh 856.7
